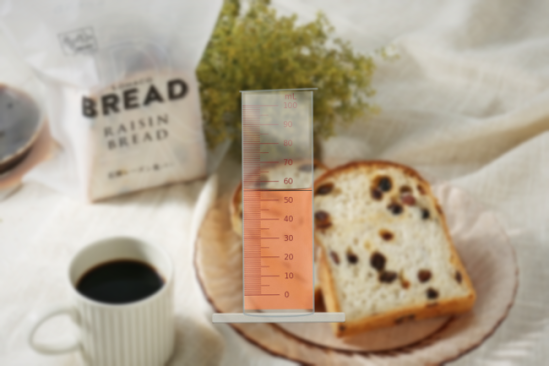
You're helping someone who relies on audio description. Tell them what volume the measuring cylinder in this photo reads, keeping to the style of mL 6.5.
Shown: mL 55
